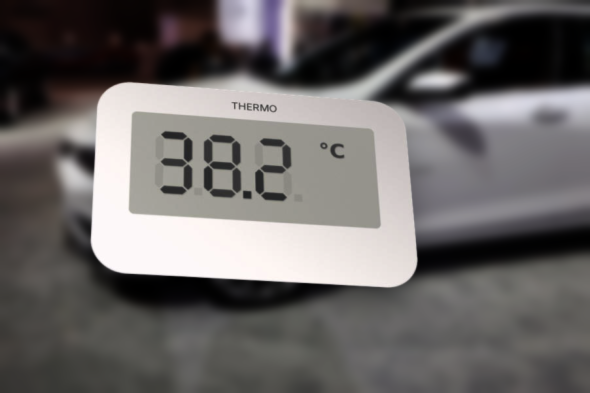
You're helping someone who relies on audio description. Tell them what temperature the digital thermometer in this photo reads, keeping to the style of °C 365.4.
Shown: °C 38.2
